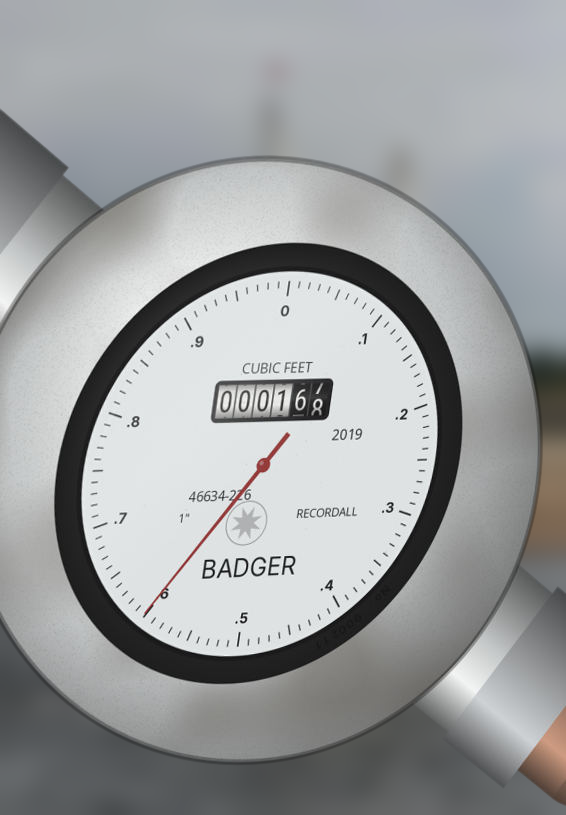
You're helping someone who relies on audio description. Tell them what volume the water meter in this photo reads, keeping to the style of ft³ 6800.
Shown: ft³ 167.60
